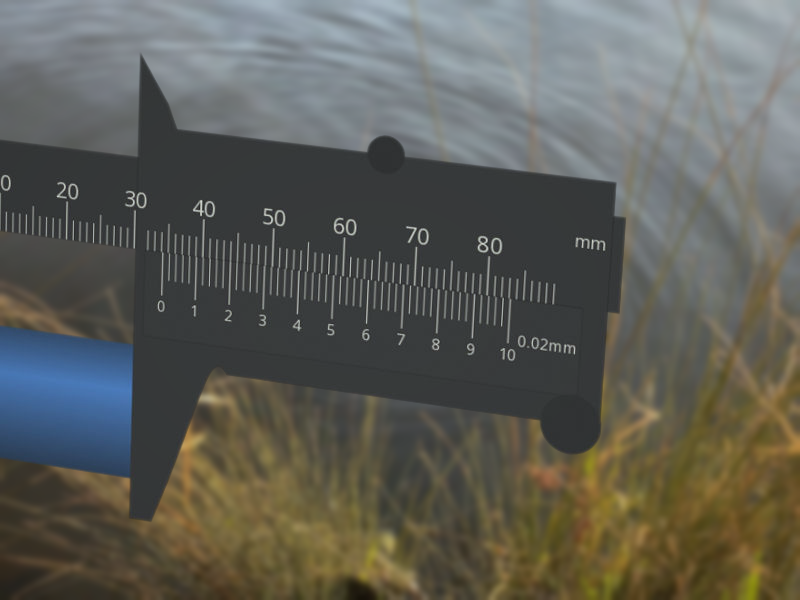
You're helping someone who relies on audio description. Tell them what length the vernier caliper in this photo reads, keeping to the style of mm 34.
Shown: mm 34.2
